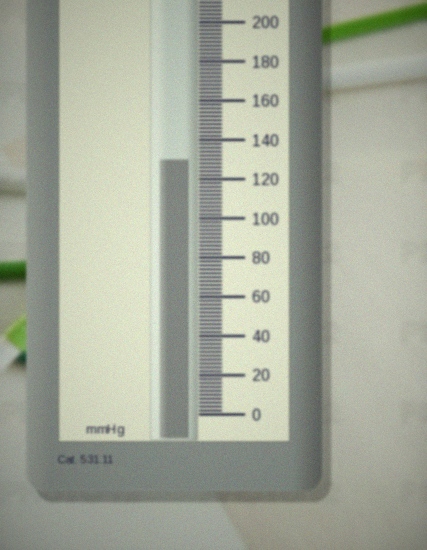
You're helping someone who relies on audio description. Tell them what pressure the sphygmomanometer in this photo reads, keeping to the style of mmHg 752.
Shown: mmHg 130
